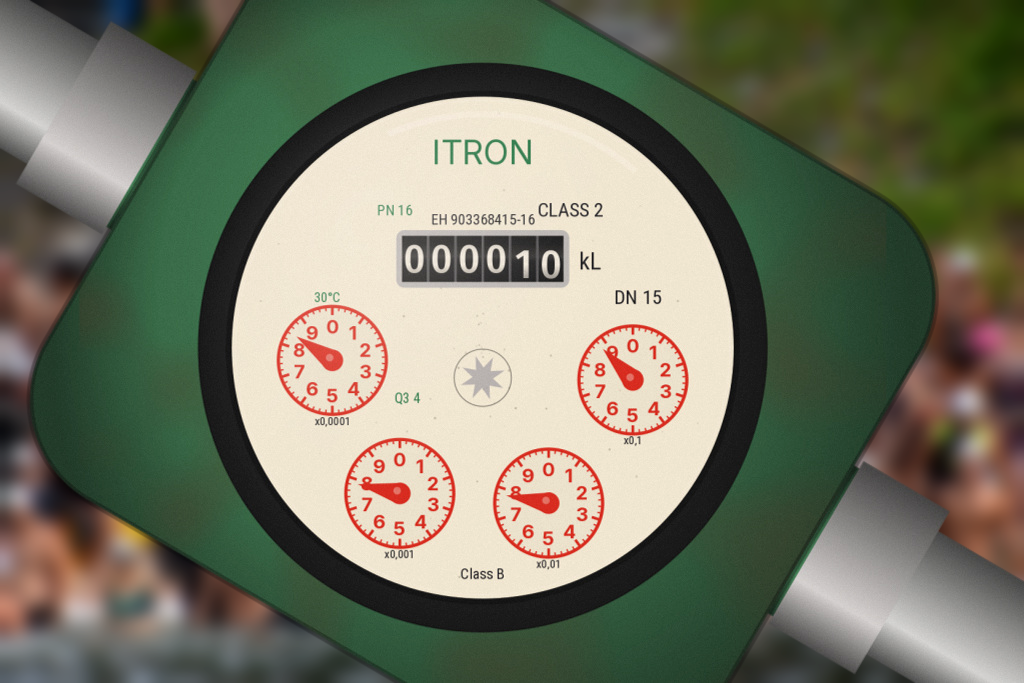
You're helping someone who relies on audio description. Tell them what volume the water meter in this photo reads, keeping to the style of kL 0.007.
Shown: kL 9.8778
